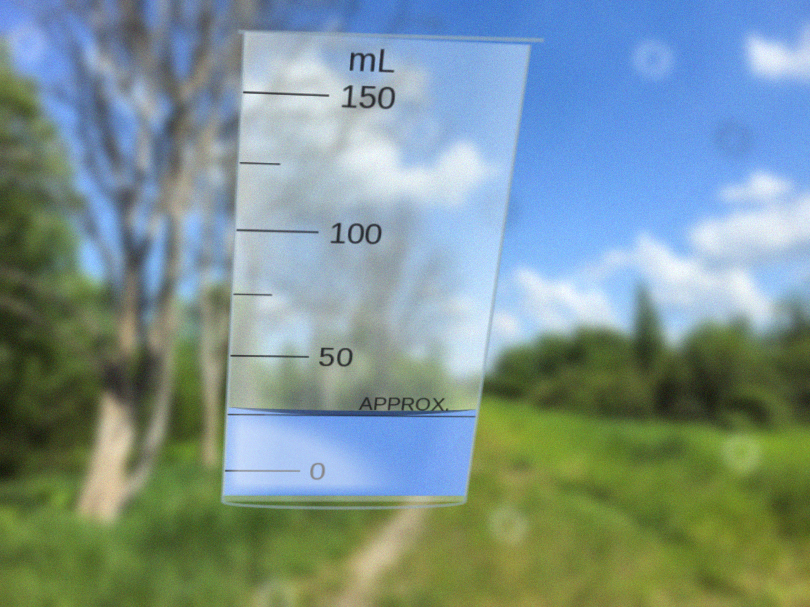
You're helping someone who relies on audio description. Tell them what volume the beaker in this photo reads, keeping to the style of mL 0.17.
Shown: mL 25
